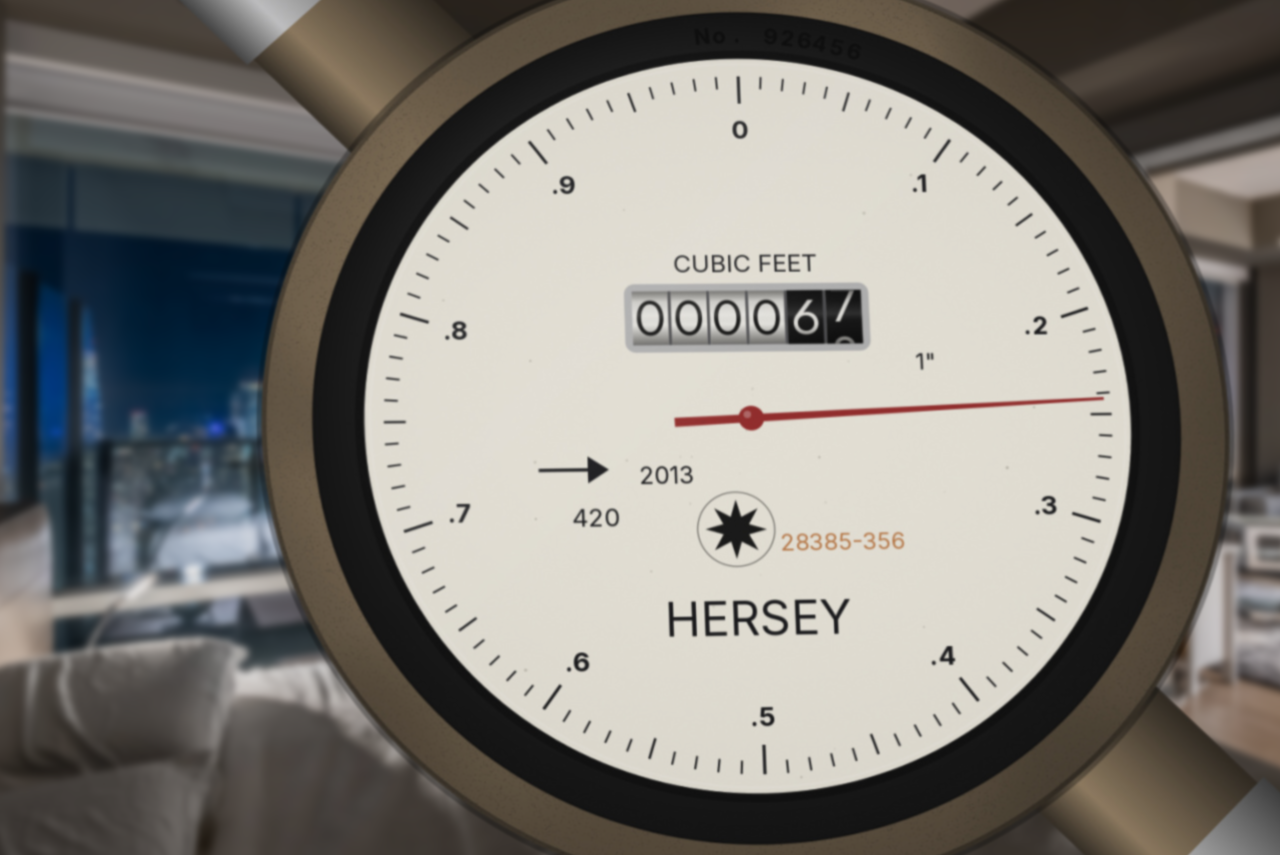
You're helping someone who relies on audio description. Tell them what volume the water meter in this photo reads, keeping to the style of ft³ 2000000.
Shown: ft³ 67.24
